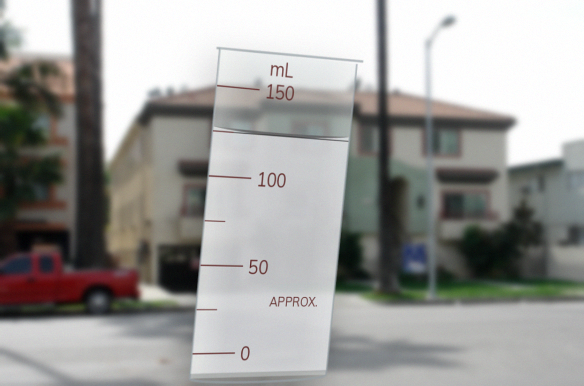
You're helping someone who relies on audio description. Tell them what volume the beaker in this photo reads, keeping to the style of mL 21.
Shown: mL 125
